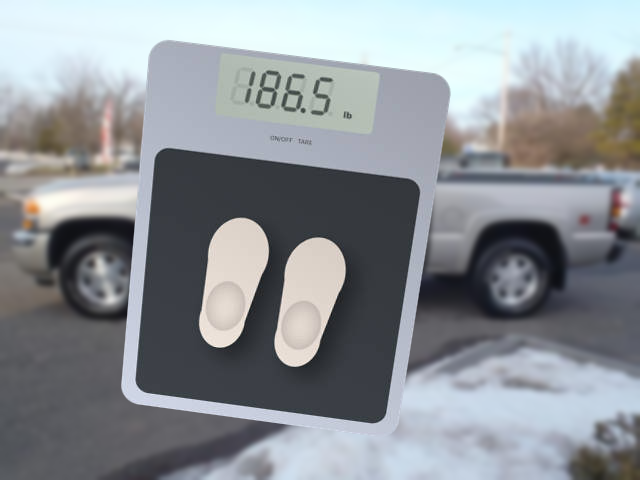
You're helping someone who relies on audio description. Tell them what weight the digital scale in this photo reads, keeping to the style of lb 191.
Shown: lb 186.5
